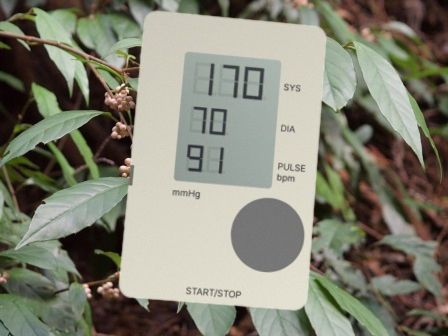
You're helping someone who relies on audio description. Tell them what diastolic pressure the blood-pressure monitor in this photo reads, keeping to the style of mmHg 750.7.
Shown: mmHg 70
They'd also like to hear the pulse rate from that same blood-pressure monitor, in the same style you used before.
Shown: bpm 91
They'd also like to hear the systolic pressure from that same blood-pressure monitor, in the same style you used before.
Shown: mmHg 170
